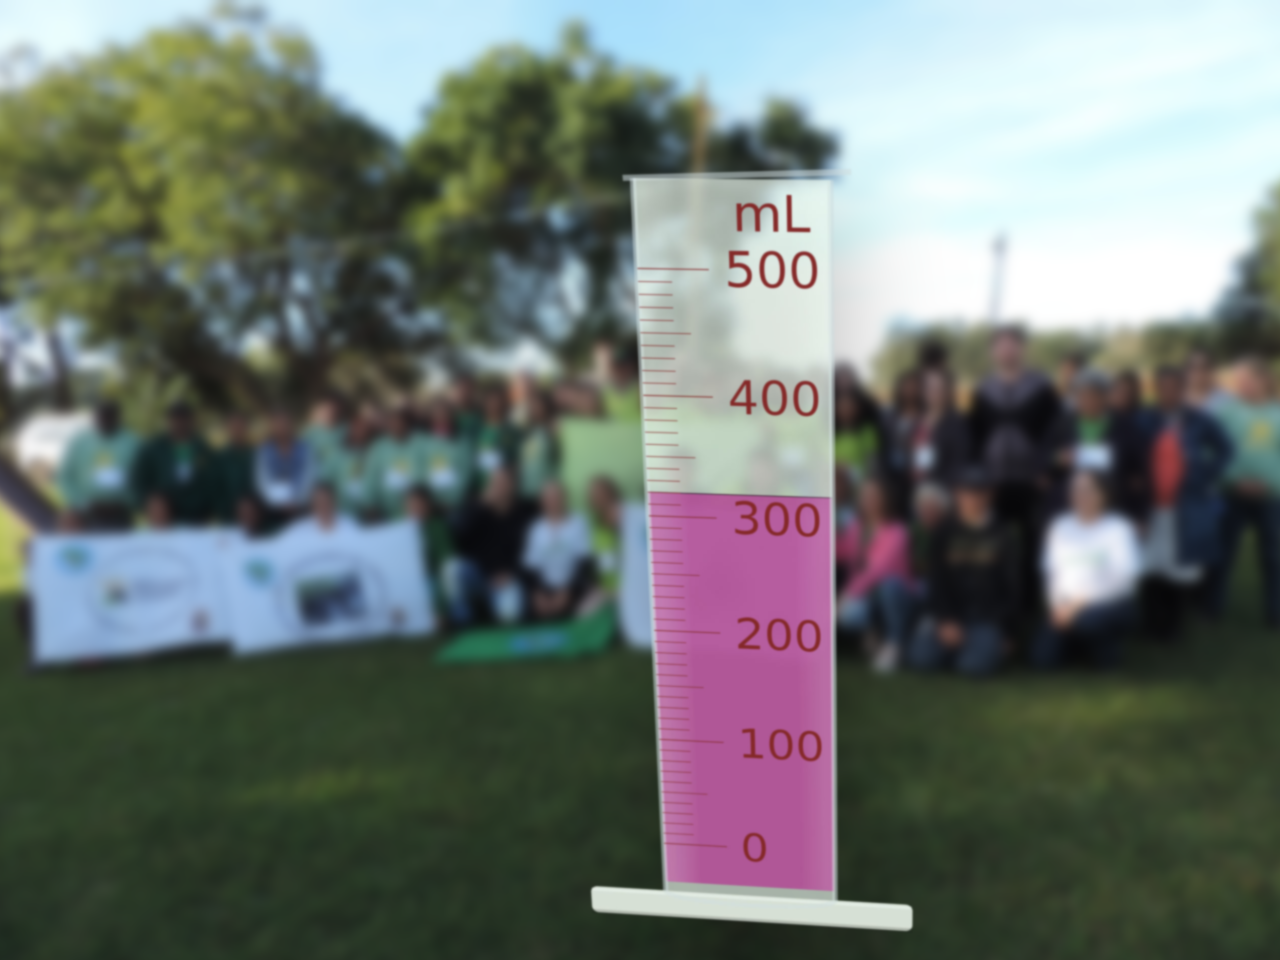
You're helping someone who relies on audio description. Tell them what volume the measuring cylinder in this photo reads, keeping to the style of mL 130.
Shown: mL 320
